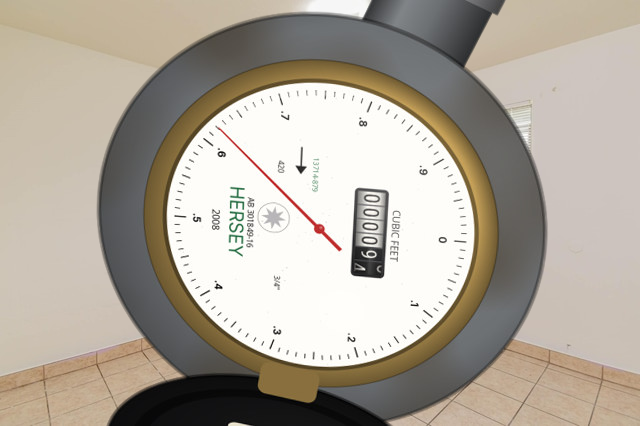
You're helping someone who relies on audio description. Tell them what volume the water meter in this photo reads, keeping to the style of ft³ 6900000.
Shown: ft³ 93.62
